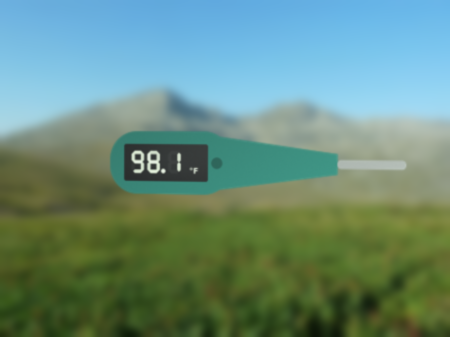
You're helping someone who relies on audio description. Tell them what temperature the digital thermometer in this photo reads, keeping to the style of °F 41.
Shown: °F 98.1
